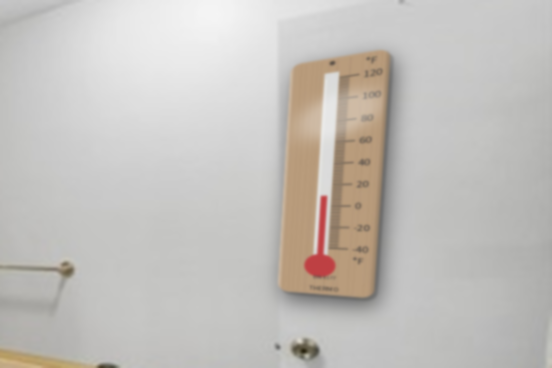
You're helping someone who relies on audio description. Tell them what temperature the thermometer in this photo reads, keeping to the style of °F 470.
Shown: °F 10
